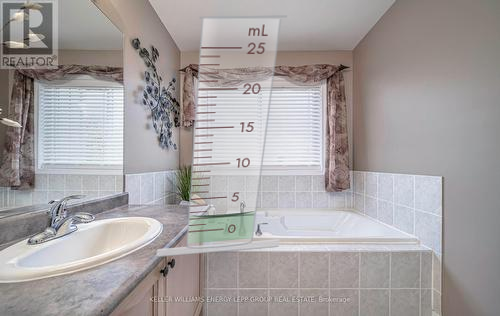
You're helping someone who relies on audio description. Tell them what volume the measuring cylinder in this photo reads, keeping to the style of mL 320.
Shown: mL 2
